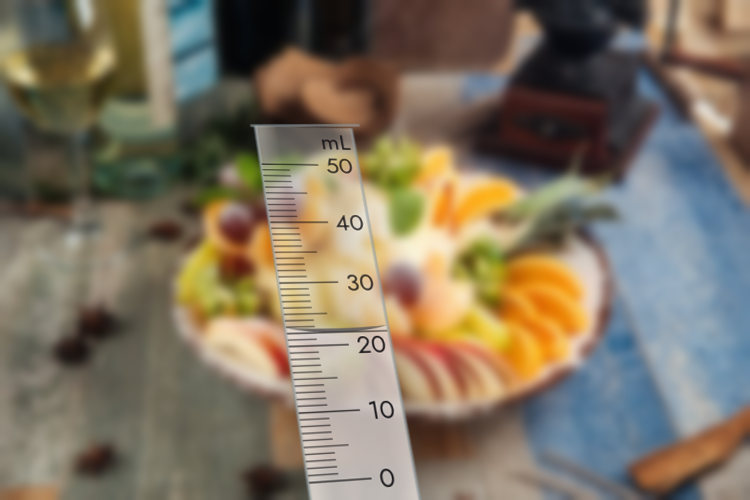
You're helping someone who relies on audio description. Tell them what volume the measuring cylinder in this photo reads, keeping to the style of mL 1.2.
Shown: mL 22
